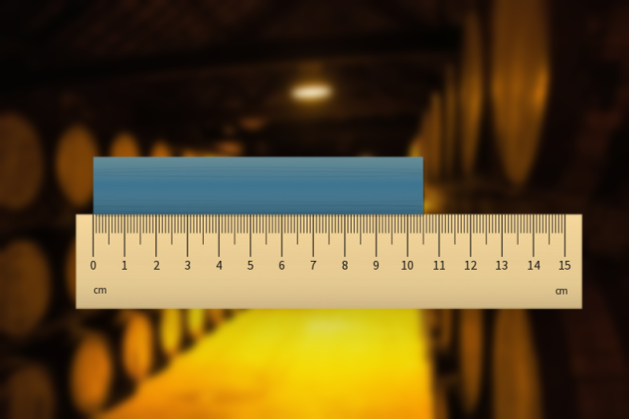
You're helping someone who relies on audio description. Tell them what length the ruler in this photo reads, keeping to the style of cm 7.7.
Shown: cm 10.5
